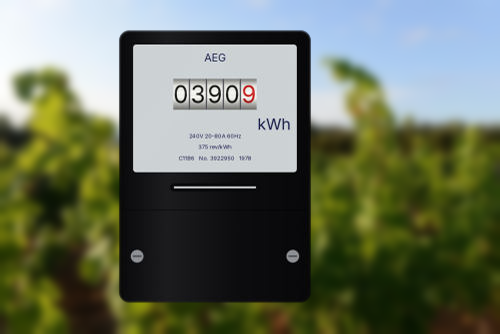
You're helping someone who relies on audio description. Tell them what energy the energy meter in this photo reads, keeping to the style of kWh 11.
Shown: kWh 390.9
